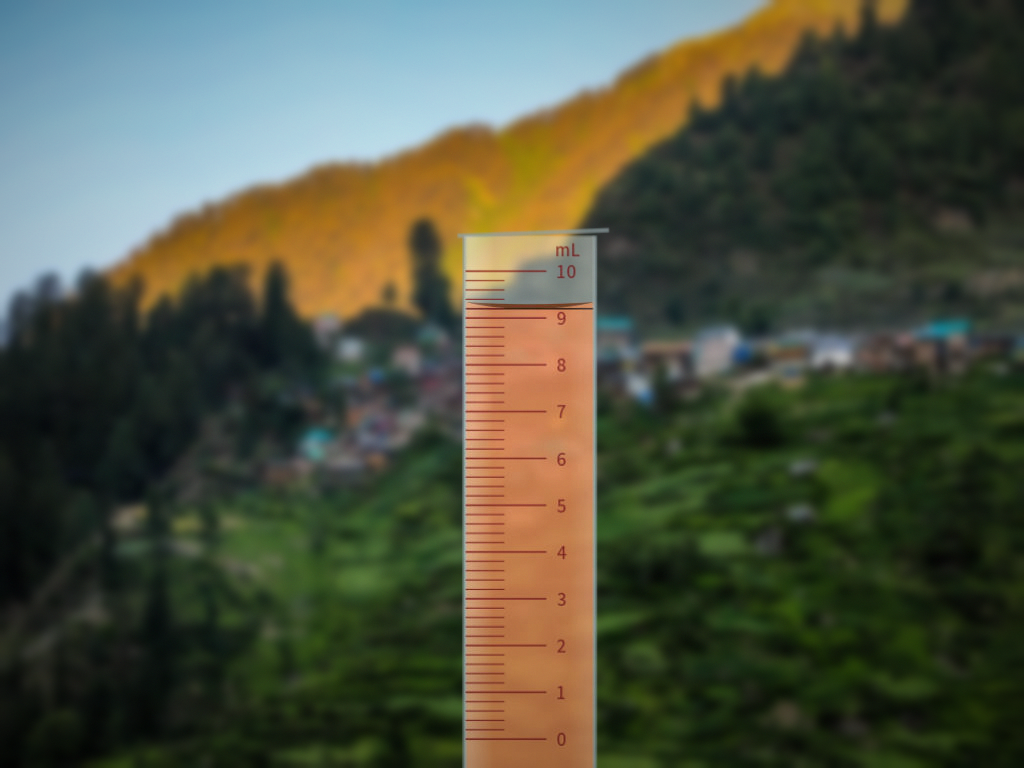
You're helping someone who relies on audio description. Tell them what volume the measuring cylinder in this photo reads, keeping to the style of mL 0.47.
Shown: mL 9.2
